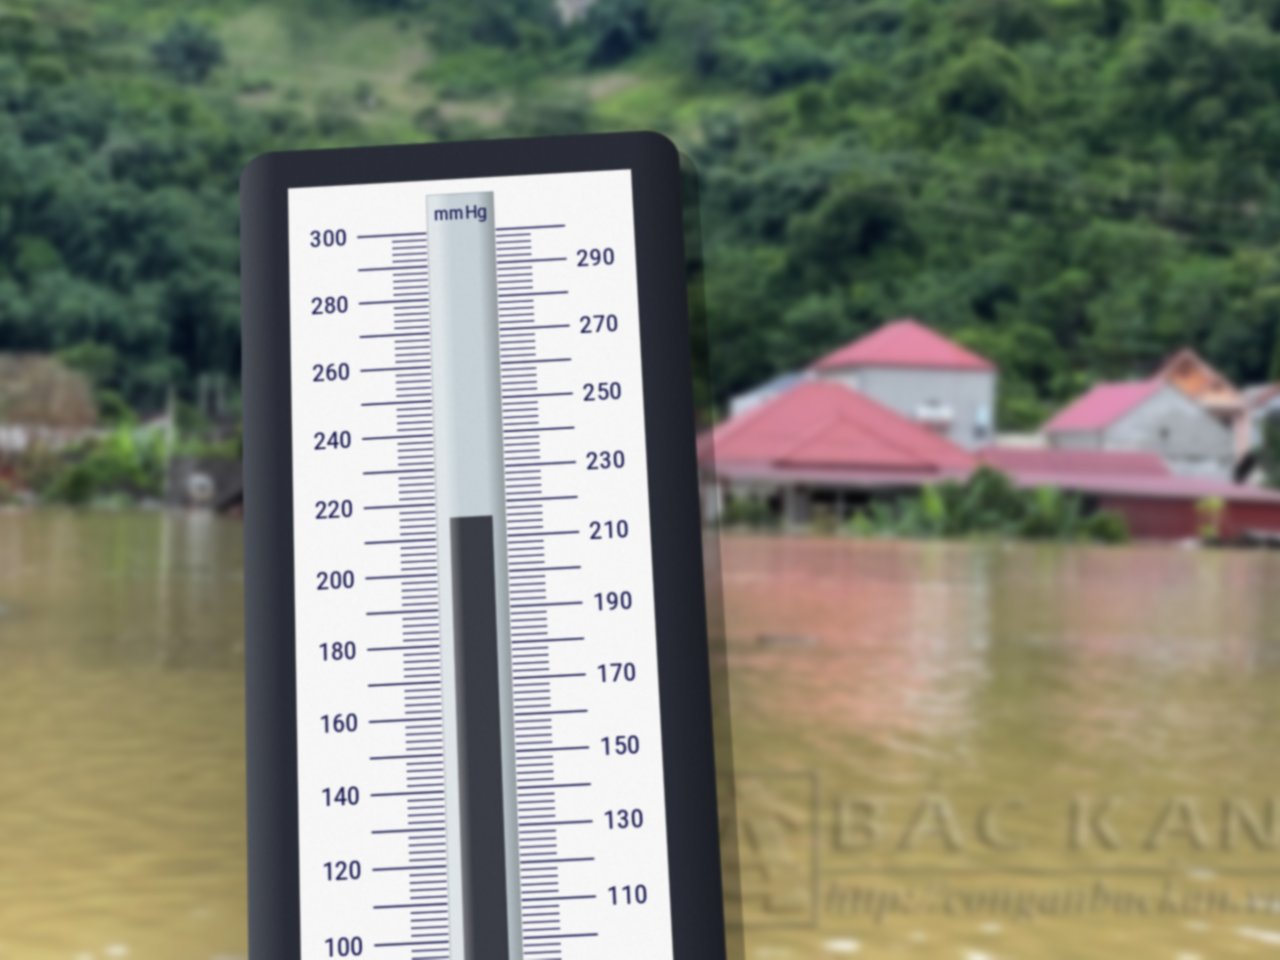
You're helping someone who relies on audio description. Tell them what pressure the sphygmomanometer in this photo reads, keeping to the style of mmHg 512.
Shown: mmHg 216
